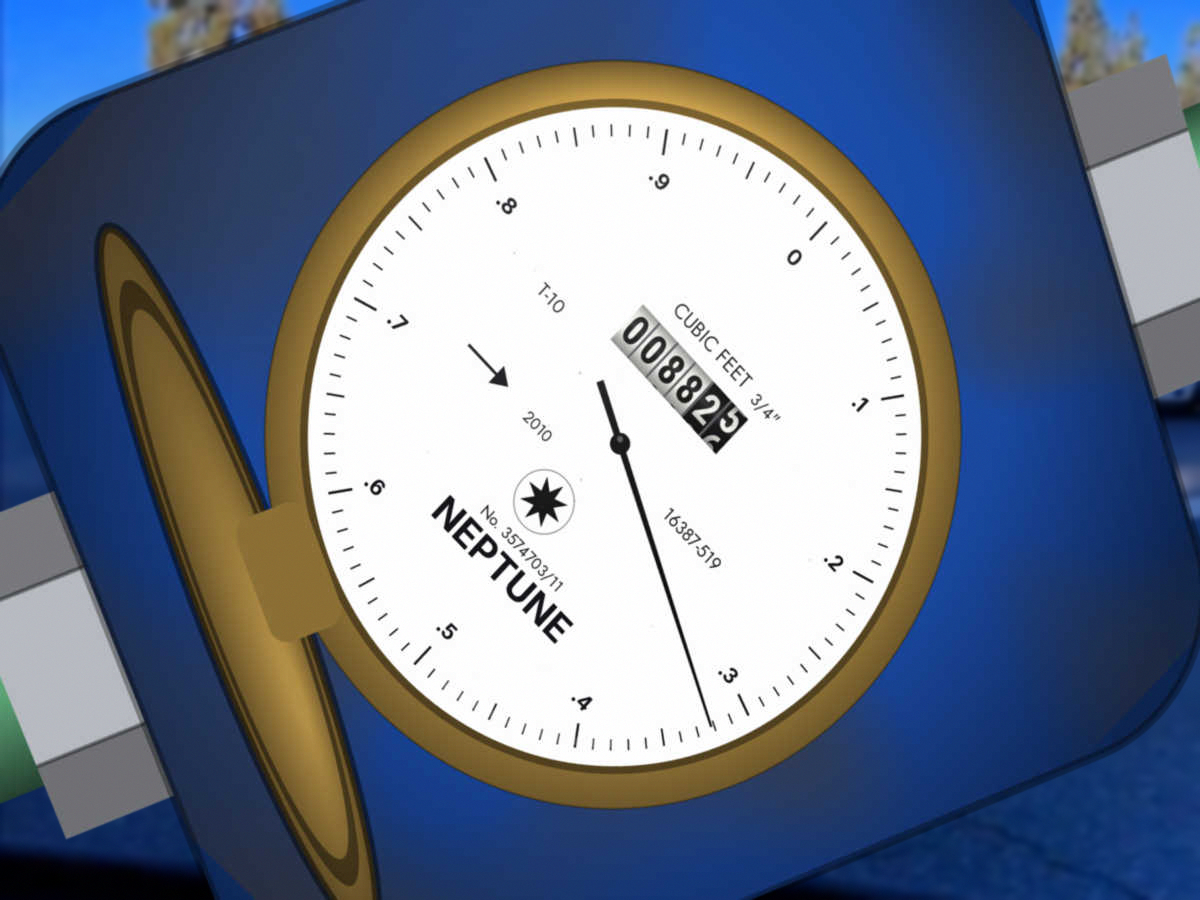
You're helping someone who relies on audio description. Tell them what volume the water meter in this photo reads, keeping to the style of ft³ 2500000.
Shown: ft³ 8825.32
